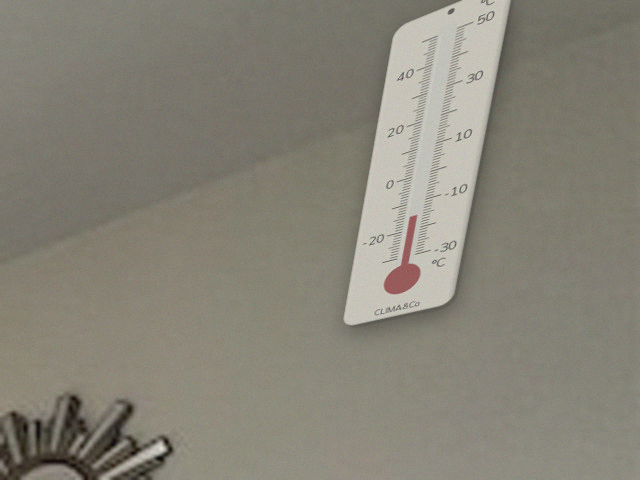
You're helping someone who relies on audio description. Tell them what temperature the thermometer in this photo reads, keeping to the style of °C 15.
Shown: °C -15
